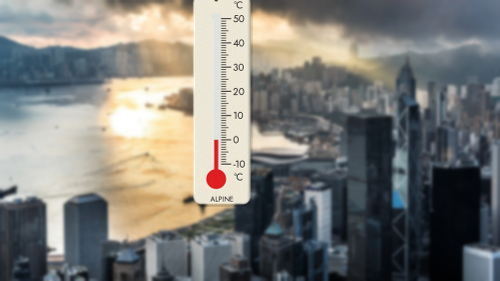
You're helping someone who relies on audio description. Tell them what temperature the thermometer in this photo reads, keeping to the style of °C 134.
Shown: °C 0
